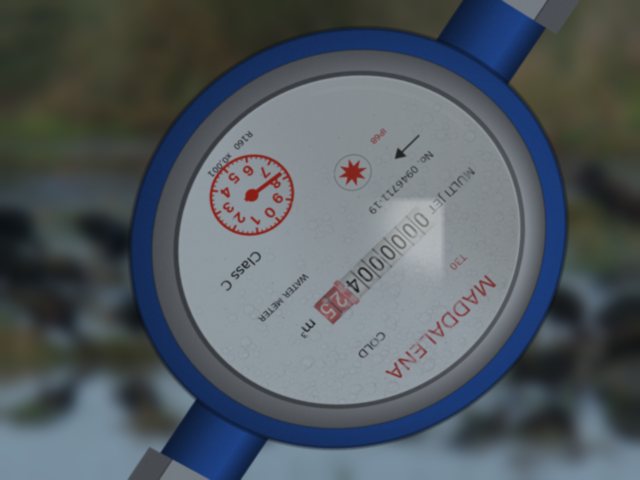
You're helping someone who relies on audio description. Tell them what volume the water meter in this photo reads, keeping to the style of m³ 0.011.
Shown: m³ 4.257
